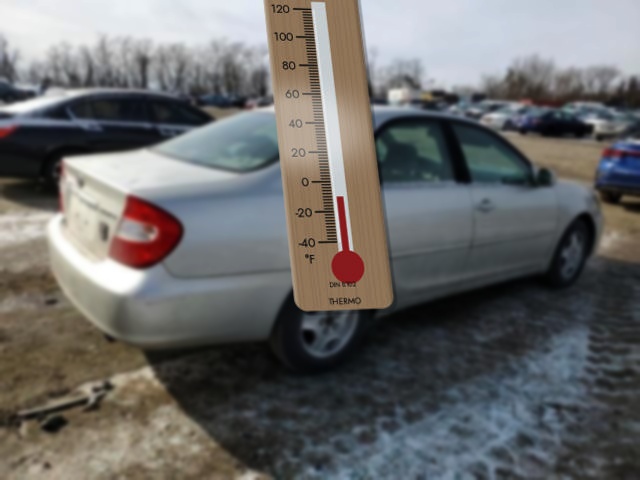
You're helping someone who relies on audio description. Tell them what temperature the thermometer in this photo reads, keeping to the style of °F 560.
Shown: °F -10
